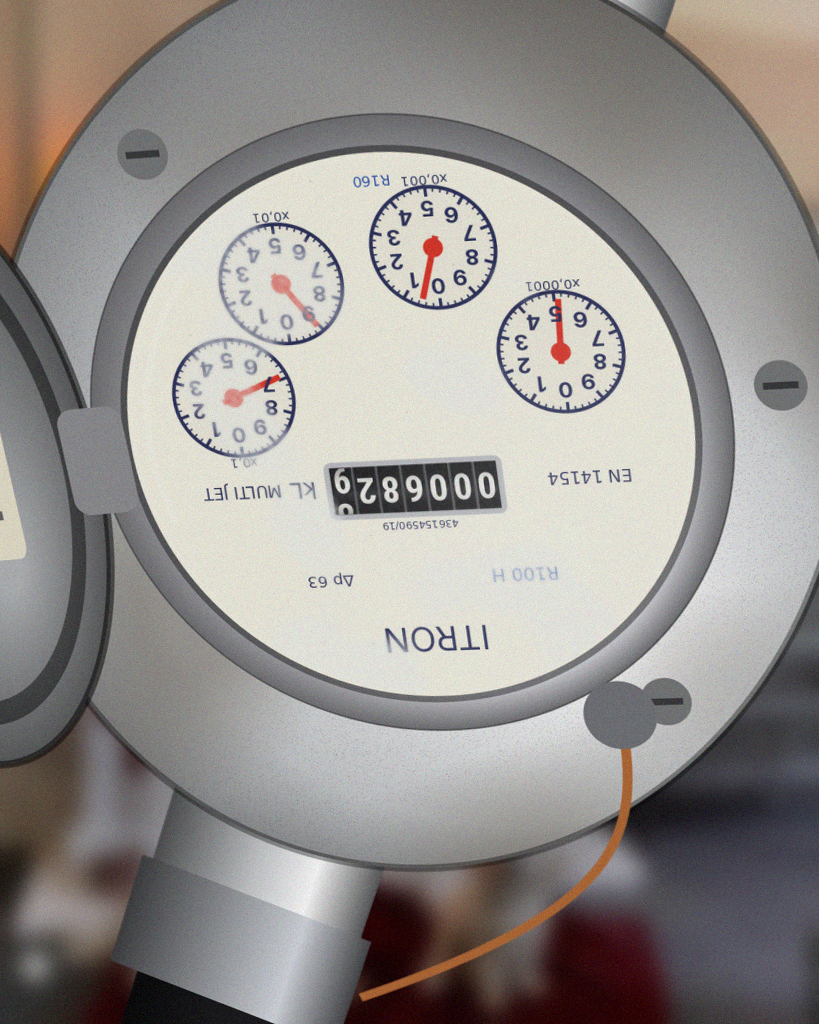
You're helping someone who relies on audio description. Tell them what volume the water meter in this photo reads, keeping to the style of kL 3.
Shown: kL 6828.6905
